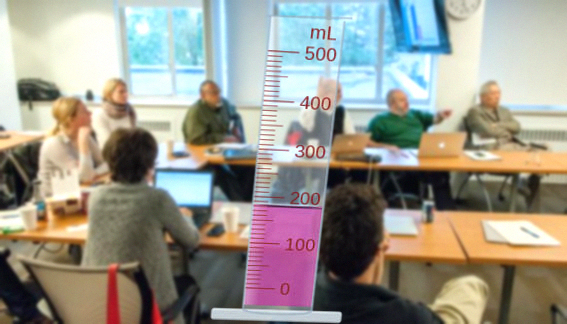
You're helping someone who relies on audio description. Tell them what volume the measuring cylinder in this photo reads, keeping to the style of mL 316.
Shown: mL 180
